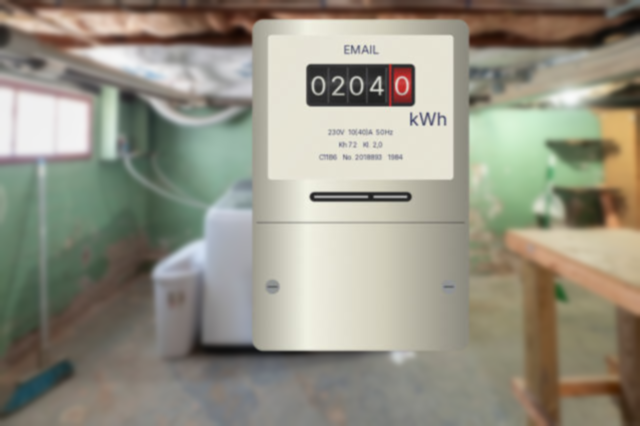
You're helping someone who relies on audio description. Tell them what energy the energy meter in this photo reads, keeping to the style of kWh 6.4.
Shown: kWh 204.0
